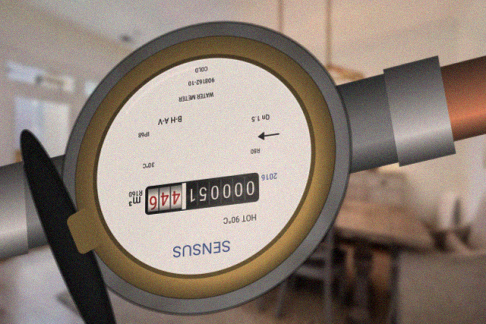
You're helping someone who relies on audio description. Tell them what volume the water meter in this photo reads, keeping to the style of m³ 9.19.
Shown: m³ 51.446
